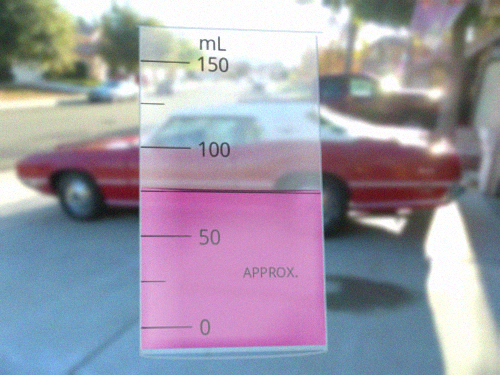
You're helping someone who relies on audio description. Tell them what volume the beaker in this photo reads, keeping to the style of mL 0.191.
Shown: mL 75
